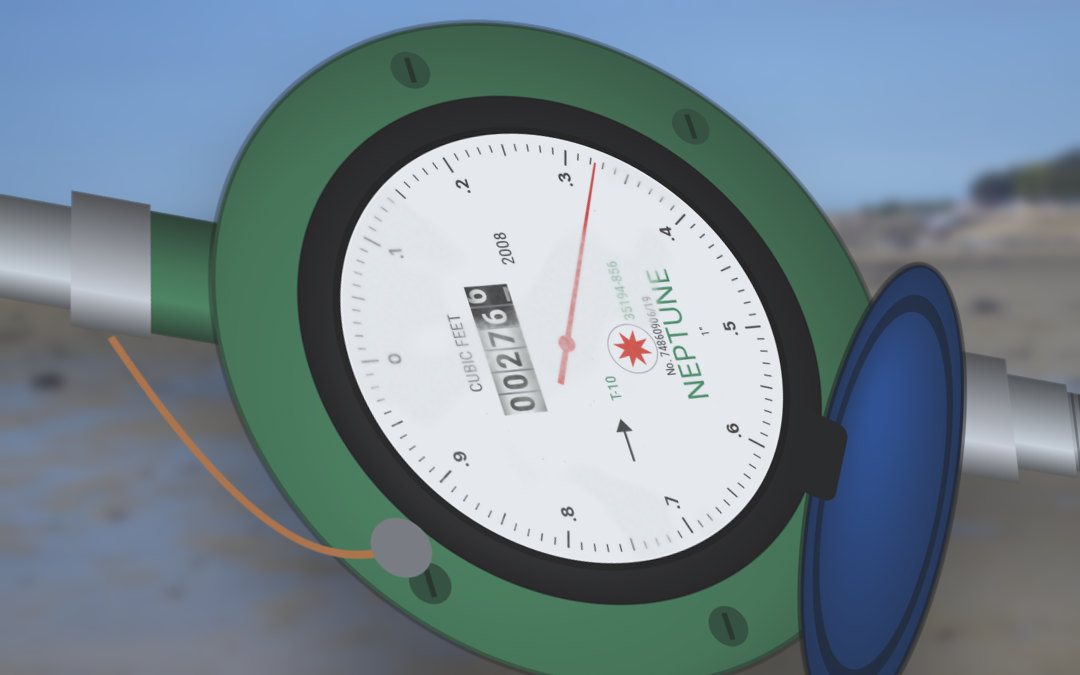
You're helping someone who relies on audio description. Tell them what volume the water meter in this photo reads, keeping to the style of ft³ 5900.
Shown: ft³ 2766.32
